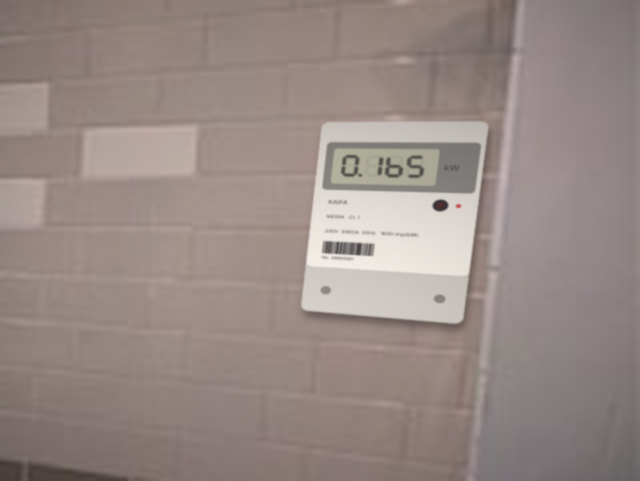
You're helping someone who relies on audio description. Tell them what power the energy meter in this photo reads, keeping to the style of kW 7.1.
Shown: kW 0.165
